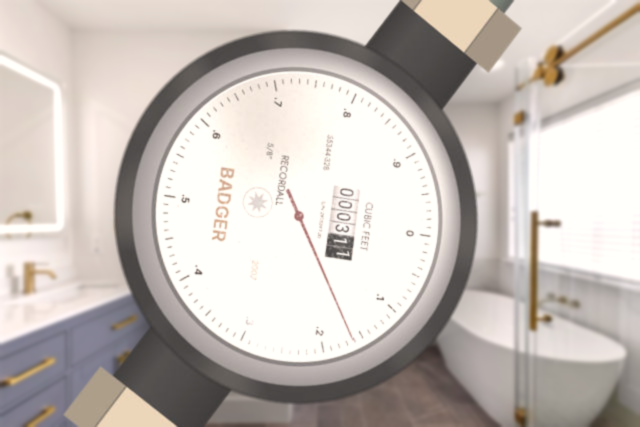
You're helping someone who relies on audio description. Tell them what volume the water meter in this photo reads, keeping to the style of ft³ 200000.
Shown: ft³ 311.16
